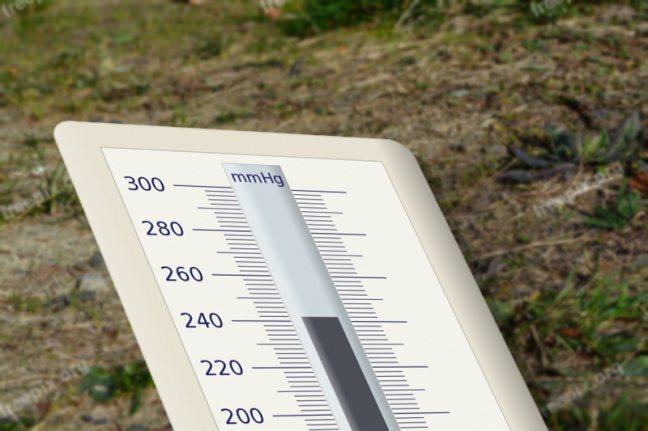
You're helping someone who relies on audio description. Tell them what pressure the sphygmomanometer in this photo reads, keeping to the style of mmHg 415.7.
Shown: mmHg 242
